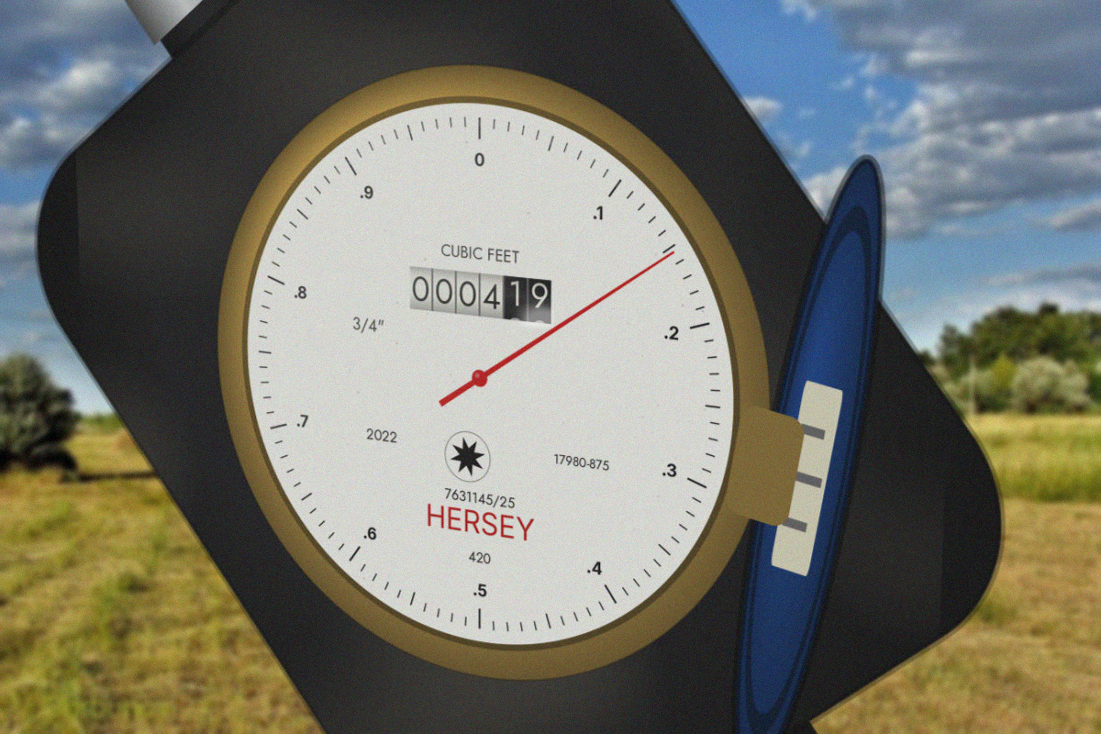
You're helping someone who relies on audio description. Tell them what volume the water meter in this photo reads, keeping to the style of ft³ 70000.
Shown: ft³ 419.15
